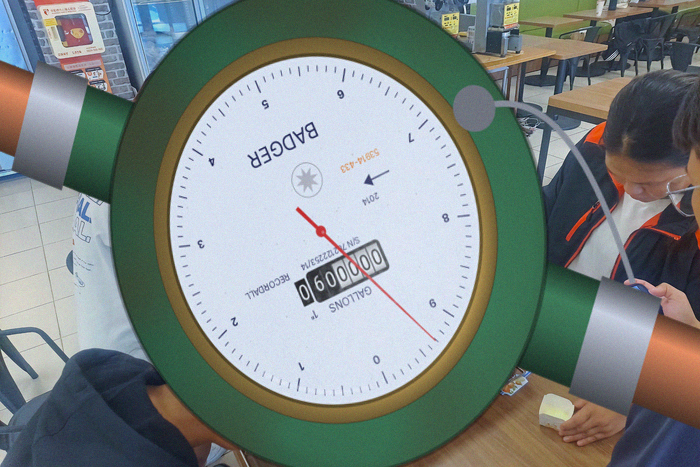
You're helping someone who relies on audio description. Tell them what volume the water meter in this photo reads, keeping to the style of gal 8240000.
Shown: gal 89.3
